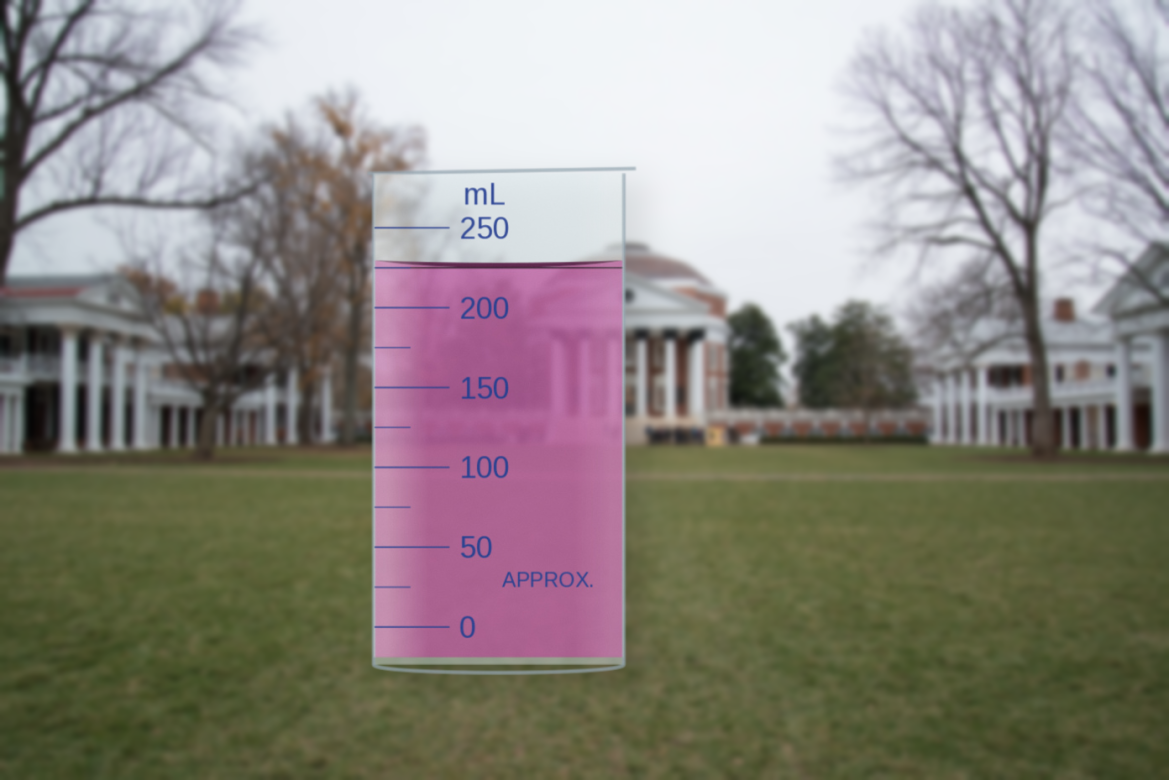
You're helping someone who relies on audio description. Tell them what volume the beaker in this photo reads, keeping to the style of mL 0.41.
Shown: mL 225
